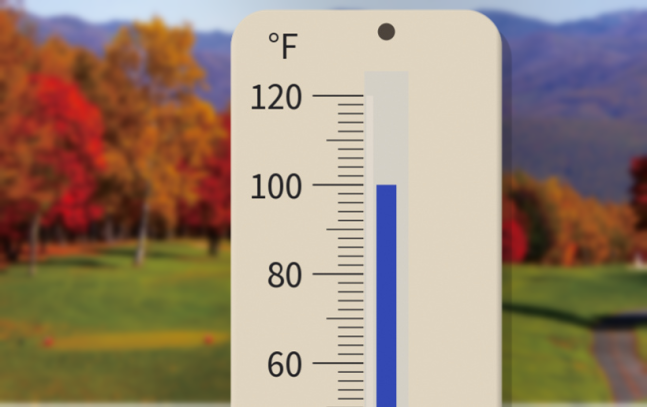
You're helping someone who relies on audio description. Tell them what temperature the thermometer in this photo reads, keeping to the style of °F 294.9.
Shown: °F 100
